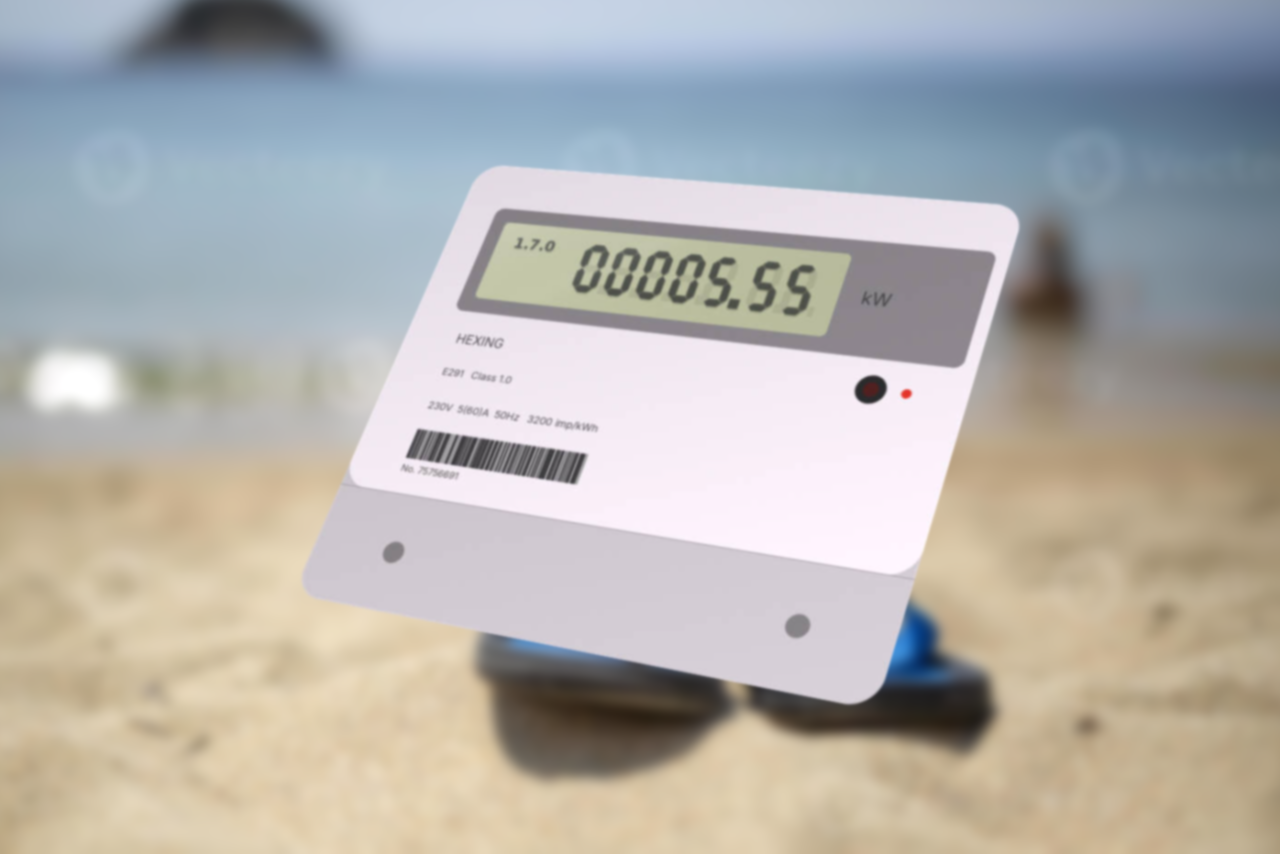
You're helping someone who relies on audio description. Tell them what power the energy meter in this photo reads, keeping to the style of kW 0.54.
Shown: kW 5.55
